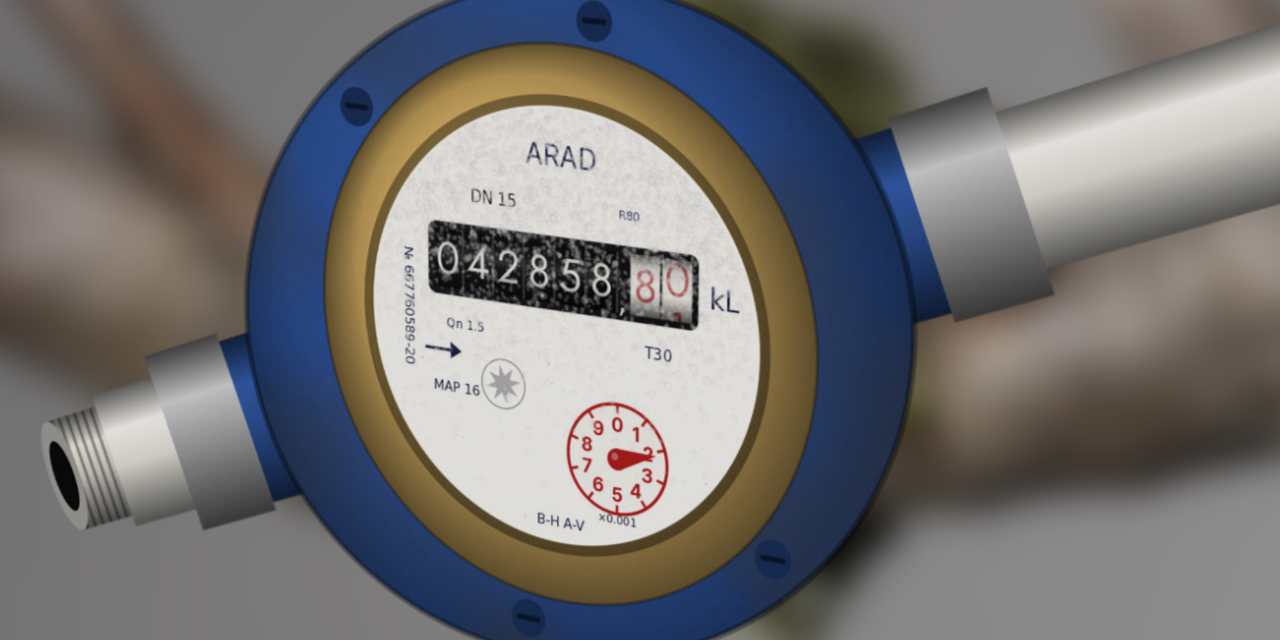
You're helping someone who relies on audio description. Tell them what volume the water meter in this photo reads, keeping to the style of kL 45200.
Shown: kL 42858.802
